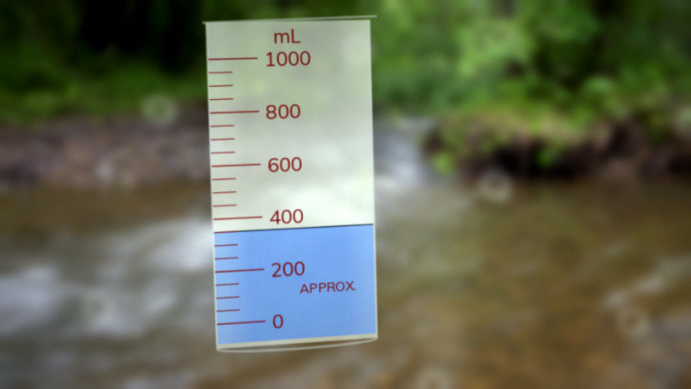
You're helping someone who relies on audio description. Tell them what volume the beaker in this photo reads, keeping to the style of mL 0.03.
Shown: mL 350
